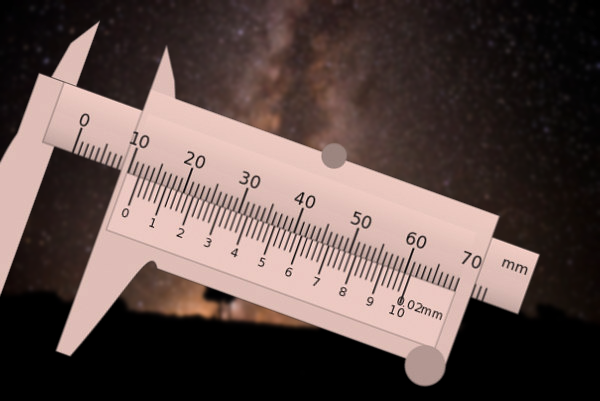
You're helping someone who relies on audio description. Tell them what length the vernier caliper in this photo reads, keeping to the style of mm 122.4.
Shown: mm 12.0
